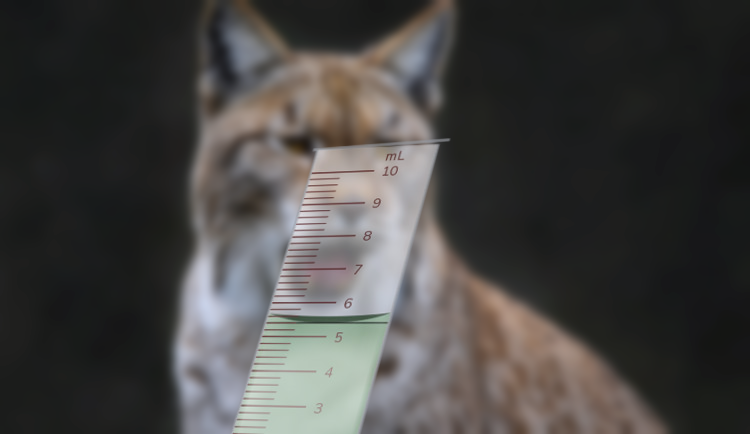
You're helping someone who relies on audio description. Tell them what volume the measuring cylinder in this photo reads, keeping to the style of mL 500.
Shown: mL 5.4
